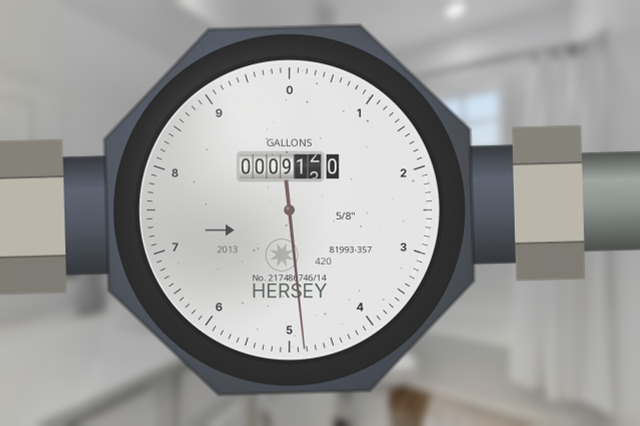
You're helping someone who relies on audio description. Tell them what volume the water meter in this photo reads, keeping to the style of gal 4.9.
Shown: gal 9124.8
